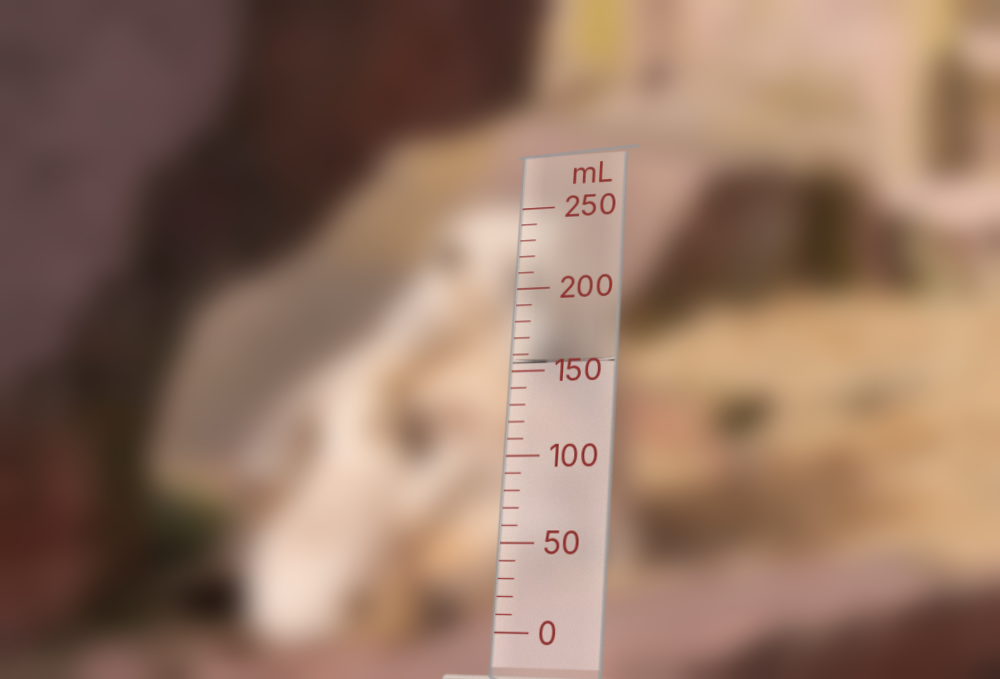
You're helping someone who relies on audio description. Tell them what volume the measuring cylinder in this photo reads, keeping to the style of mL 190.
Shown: mL 155
